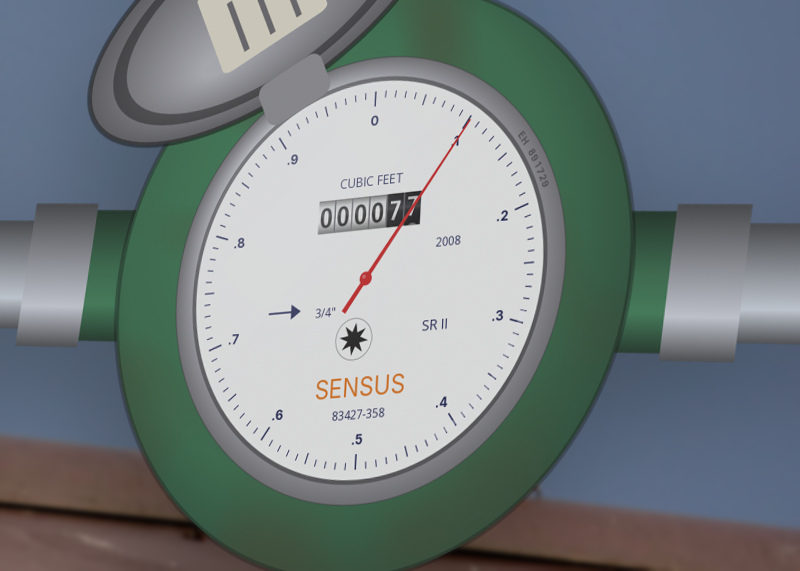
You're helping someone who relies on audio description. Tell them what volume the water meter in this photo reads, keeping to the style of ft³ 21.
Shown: ft³ 77.10
